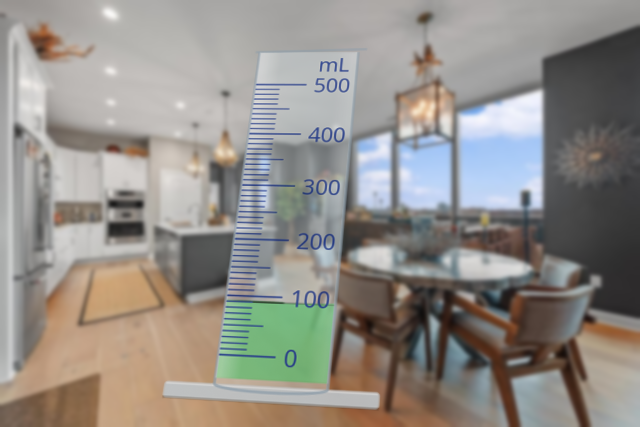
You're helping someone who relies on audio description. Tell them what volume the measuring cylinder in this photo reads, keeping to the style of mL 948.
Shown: mL 90
